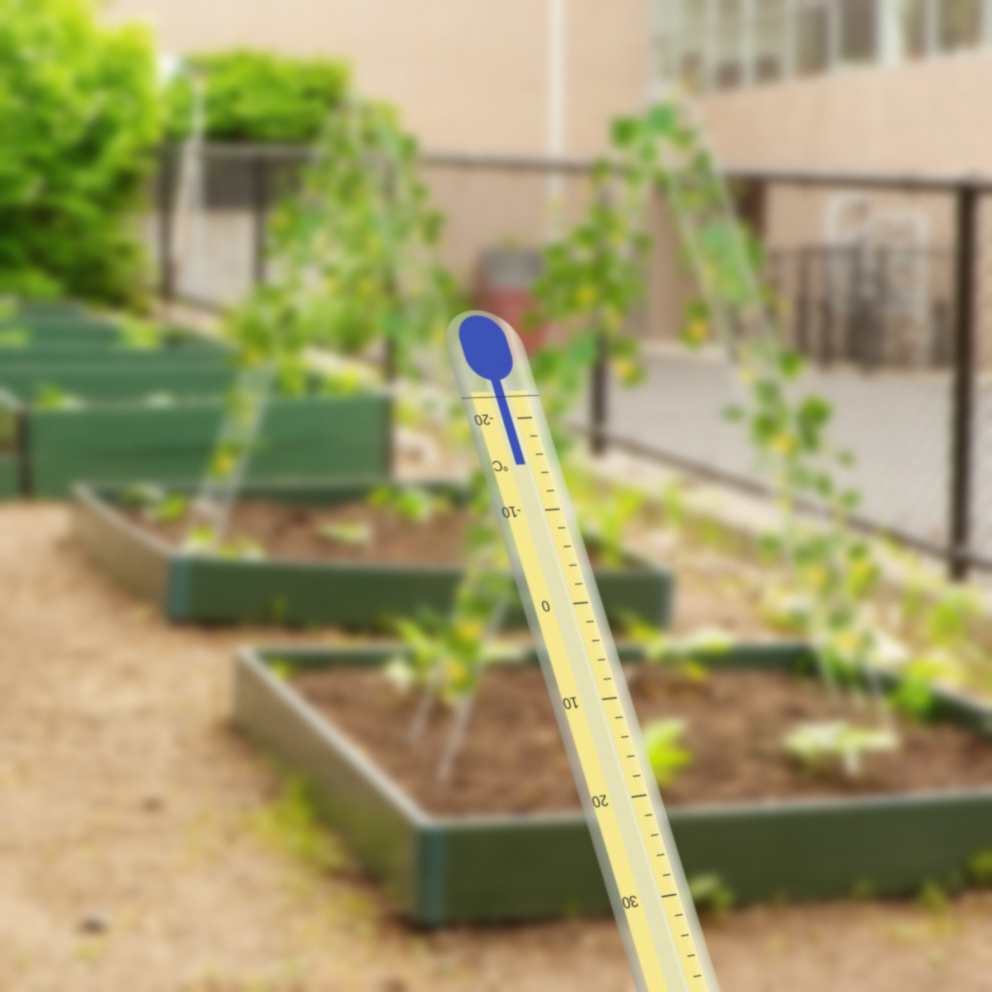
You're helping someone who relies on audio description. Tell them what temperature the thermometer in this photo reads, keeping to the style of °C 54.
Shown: °C -15
